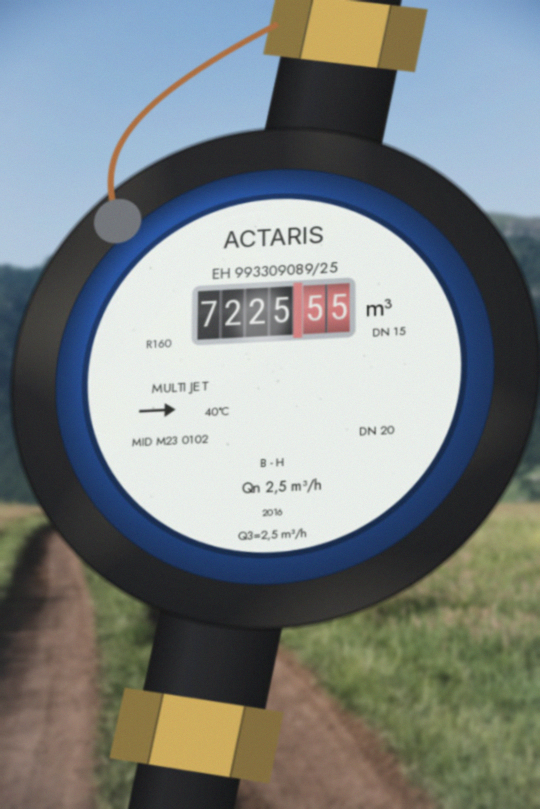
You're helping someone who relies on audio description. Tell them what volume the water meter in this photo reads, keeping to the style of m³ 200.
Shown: m³ 7225.55
